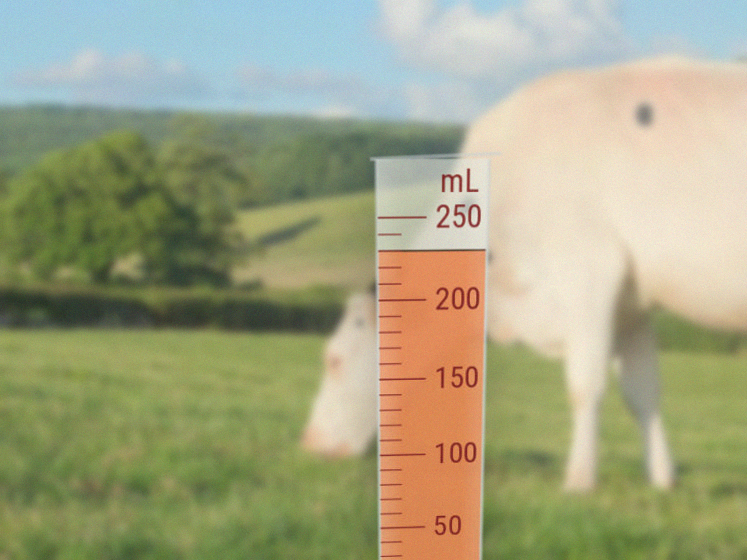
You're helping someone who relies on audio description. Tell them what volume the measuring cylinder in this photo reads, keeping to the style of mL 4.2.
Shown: mL 230
